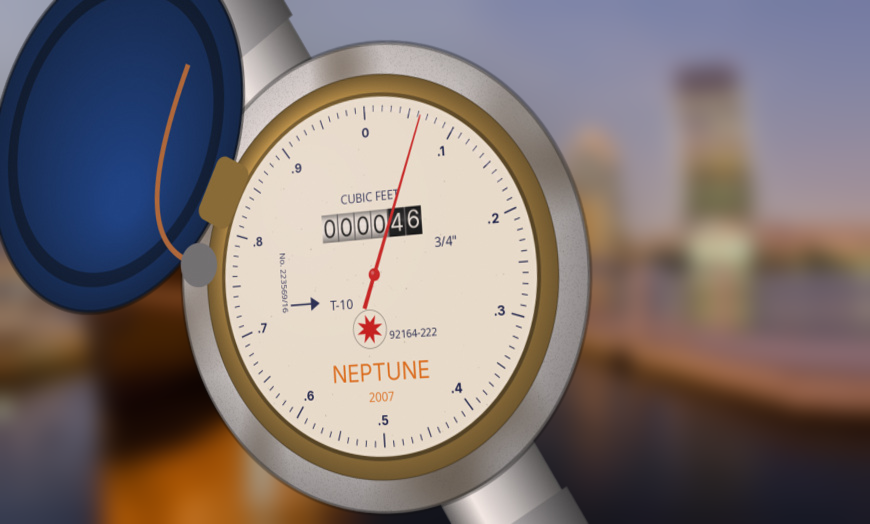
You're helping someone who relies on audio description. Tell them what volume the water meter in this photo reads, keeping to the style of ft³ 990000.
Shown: ft³ 46.06
